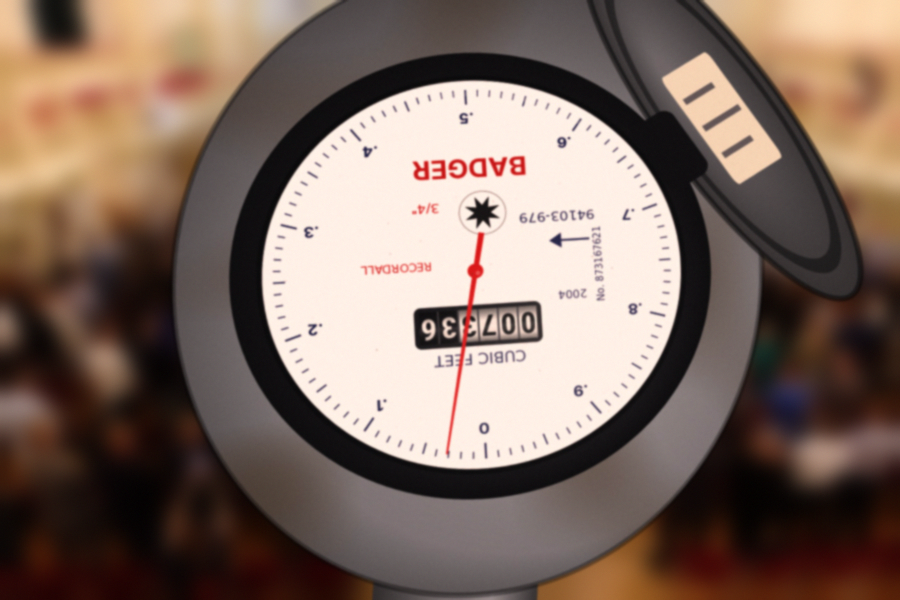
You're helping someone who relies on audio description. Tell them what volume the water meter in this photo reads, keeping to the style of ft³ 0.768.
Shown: ft³ 7336.03
